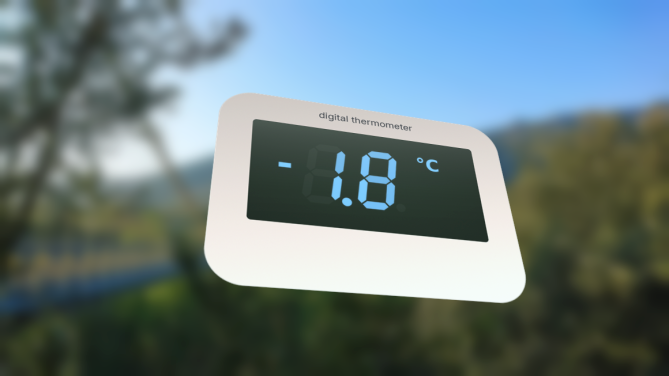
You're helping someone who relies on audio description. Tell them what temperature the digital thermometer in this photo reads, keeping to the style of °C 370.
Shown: °C -1.8
